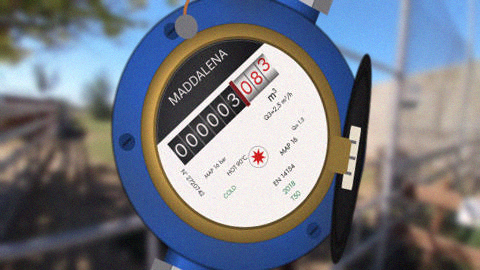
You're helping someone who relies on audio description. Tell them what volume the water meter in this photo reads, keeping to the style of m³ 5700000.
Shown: m³ 3.083
